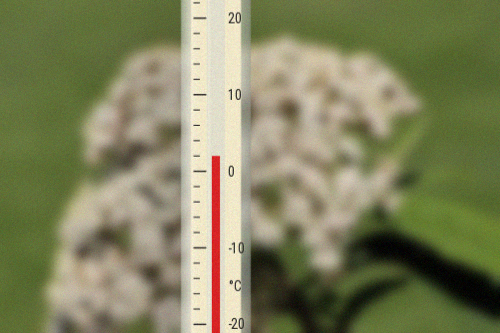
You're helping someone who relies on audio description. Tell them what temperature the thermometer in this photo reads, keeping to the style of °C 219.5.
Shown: °C 2
